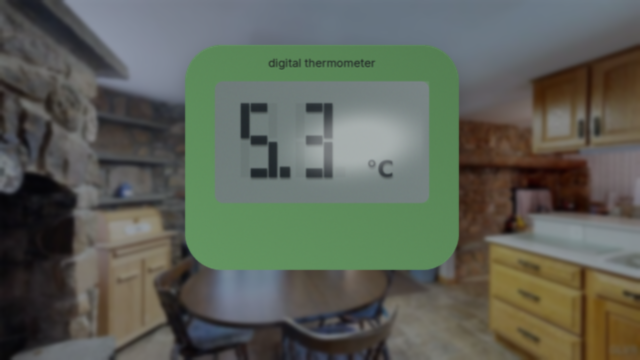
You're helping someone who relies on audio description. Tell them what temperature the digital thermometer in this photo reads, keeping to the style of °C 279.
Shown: °C 5.3
